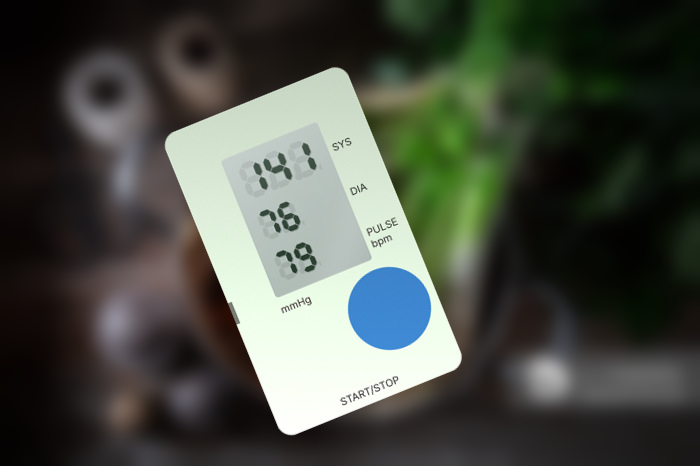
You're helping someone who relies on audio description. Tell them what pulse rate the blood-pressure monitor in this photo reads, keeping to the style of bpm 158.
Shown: bpm 79
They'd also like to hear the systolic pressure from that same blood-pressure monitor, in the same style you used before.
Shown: mmHg 141
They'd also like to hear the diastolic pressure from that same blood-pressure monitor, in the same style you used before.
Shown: mmHg 76
